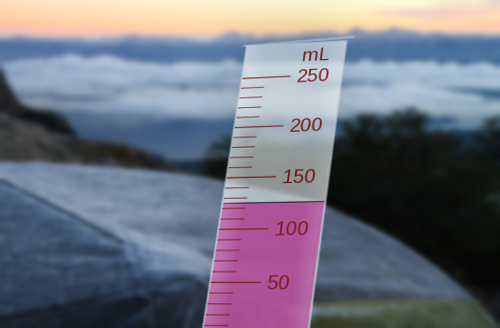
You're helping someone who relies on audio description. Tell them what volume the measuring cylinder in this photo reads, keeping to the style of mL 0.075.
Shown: mL 125
